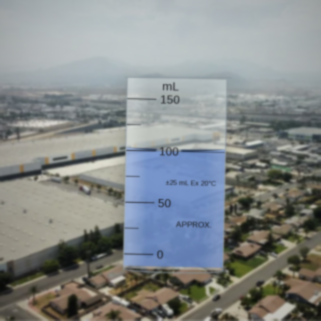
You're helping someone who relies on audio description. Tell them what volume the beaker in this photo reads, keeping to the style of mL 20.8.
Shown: mL 100
